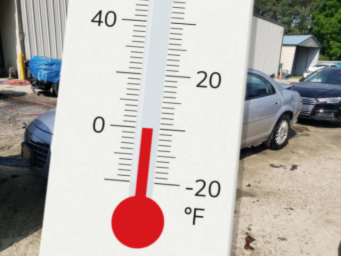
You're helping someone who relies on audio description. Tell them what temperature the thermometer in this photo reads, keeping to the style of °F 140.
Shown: °F 0
